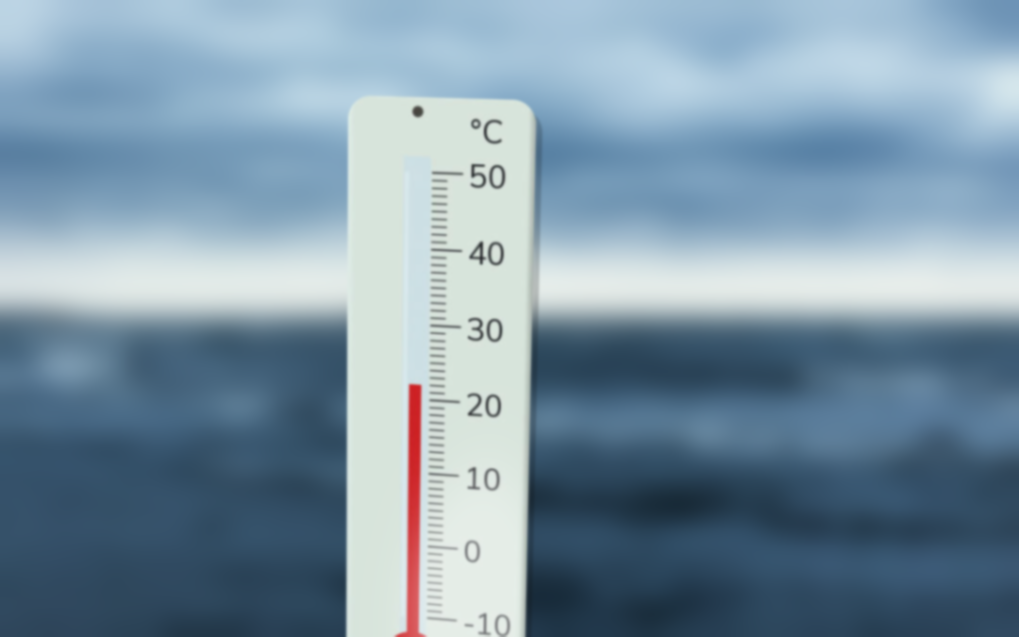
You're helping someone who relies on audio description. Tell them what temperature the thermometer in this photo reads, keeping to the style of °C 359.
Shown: °C 22
